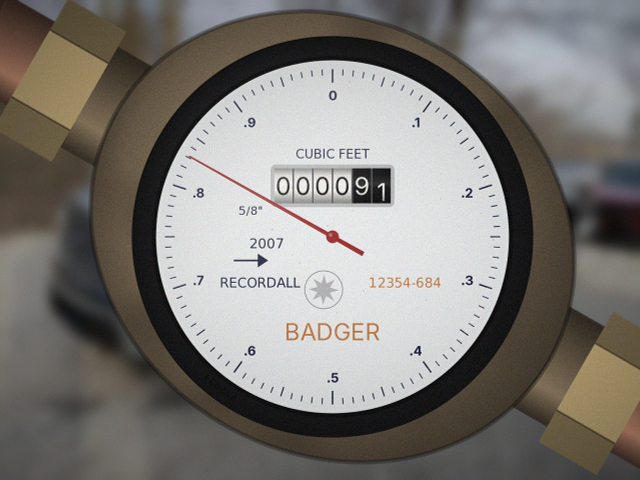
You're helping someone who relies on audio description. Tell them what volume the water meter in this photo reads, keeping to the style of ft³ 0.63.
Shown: ft³ 90.83
